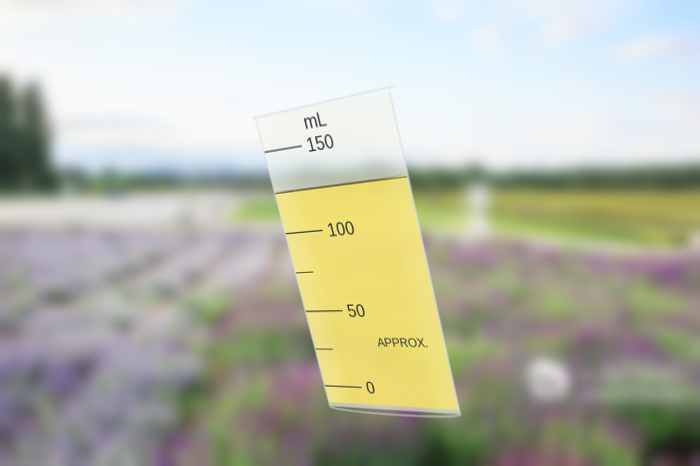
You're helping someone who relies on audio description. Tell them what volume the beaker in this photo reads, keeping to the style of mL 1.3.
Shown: mL 125
